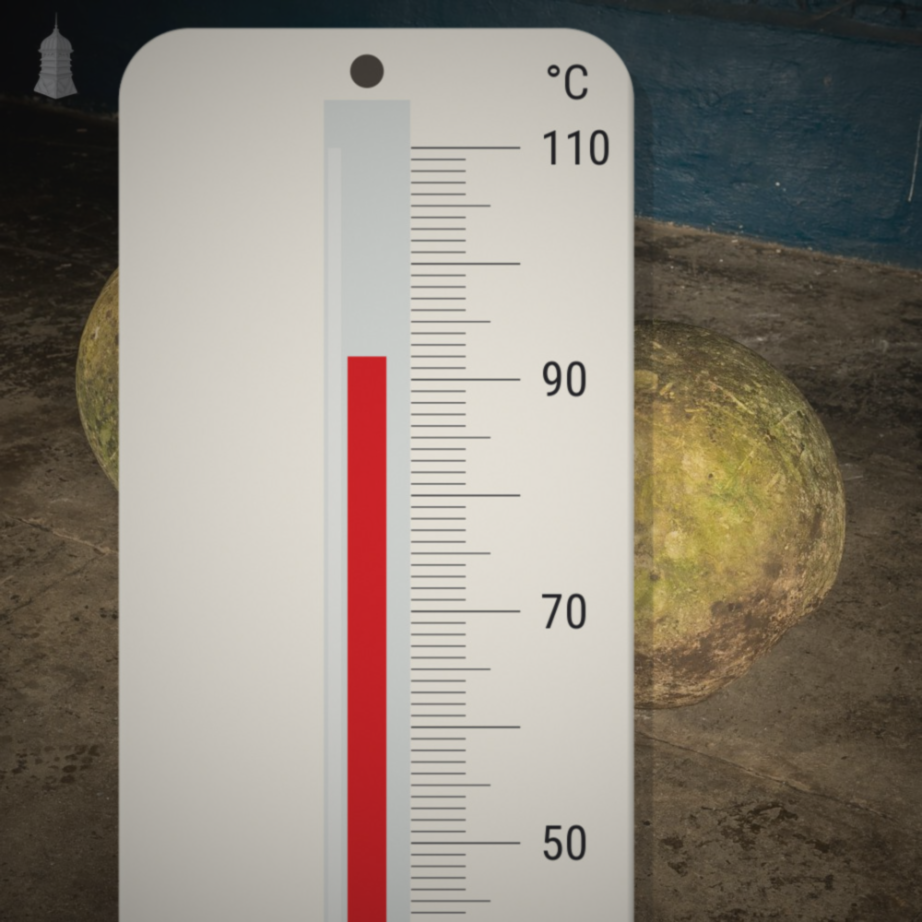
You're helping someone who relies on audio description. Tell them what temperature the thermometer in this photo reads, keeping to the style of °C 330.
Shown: °C 92
